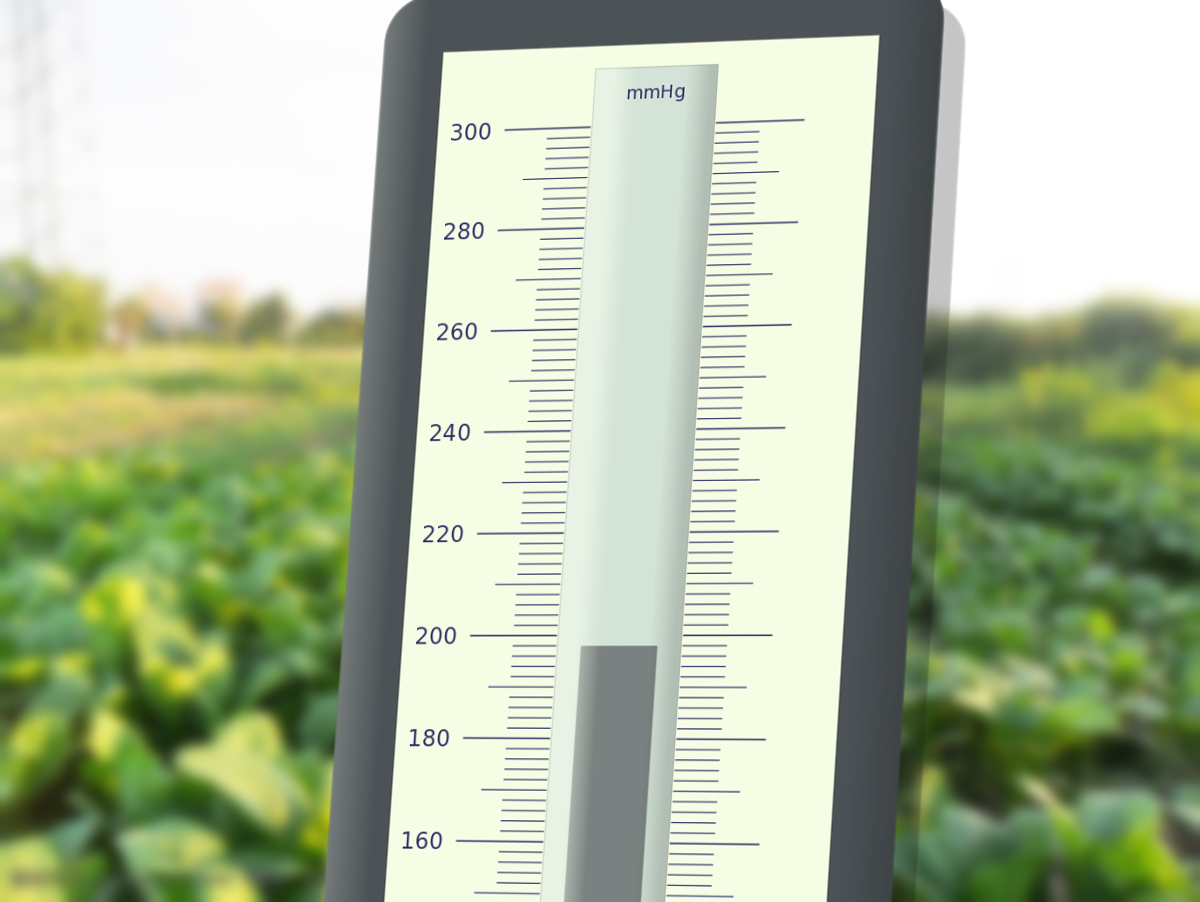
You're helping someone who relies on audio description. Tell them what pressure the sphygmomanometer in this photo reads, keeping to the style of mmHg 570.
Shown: mmHg 198
